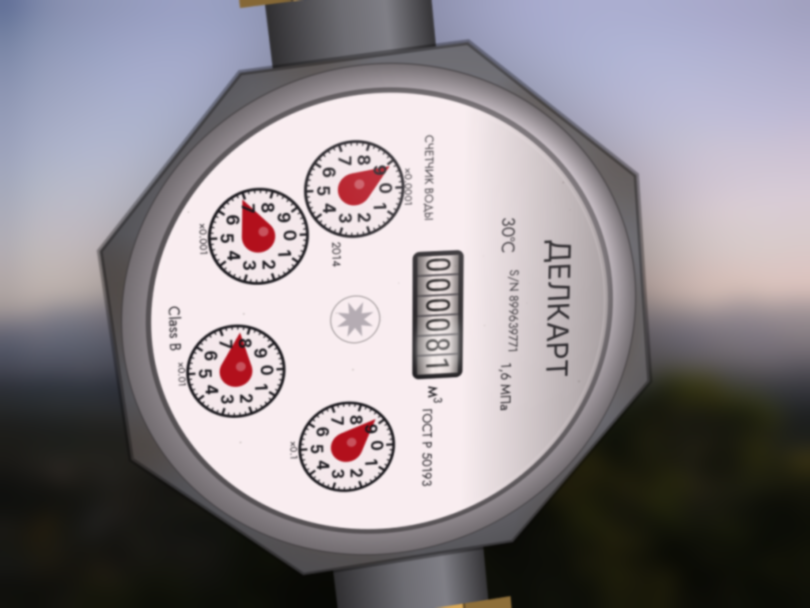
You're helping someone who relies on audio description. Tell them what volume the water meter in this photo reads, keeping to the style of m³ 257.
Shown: m³ 81.8769
